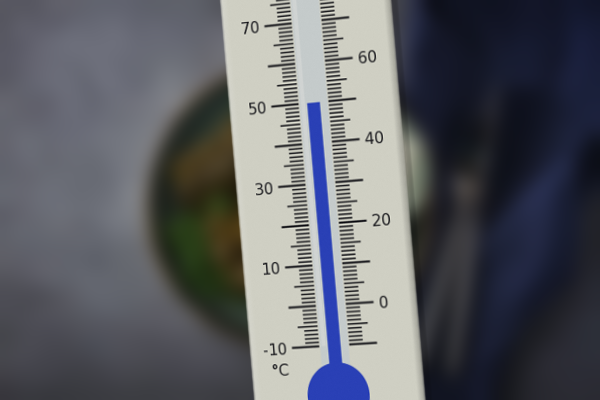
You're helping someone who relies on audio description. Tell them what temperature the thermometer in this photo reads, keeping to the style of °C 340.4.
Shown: °C 50
